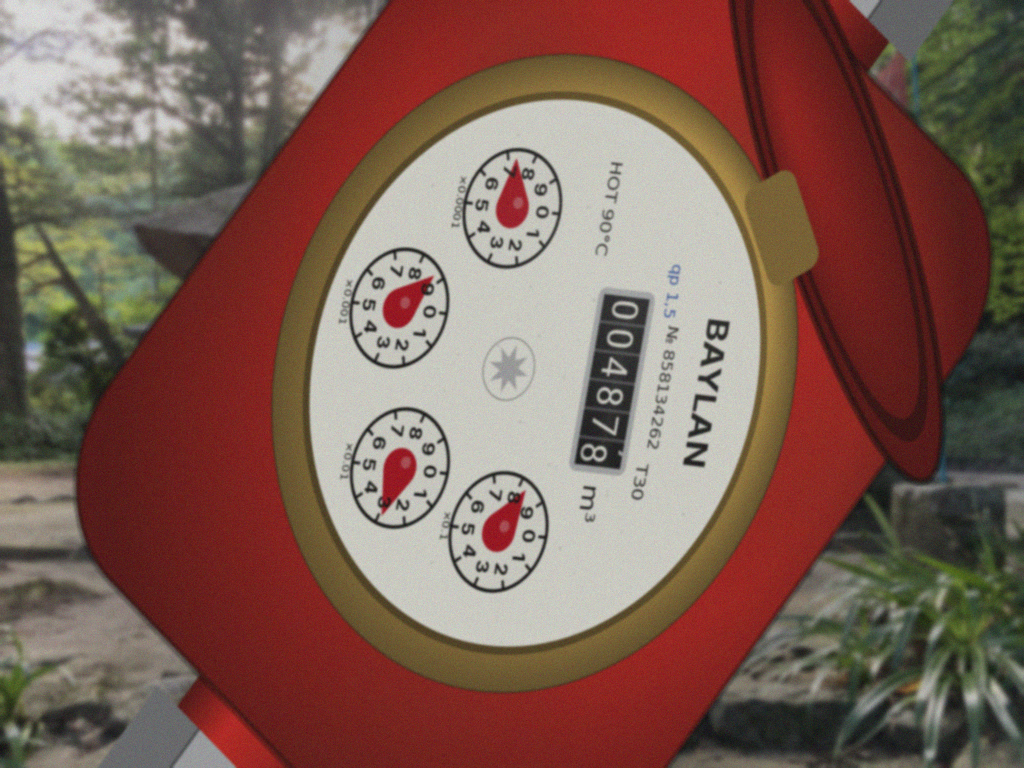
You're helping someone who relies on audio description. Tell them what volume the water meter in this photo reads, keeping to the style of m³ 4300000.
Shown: m³ 4877.8287
